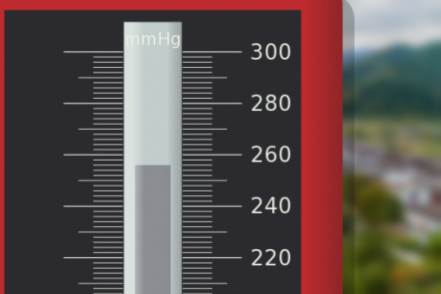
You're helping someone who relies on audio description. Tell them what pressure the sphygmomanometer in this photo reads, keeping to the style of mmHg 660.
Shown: mmHg 256
